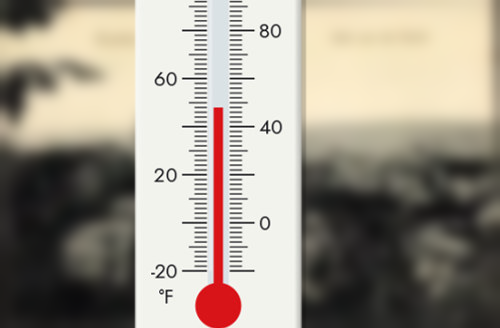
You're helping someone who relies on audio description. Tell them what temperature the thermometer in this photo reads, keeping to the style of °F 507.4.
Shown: °F 48
